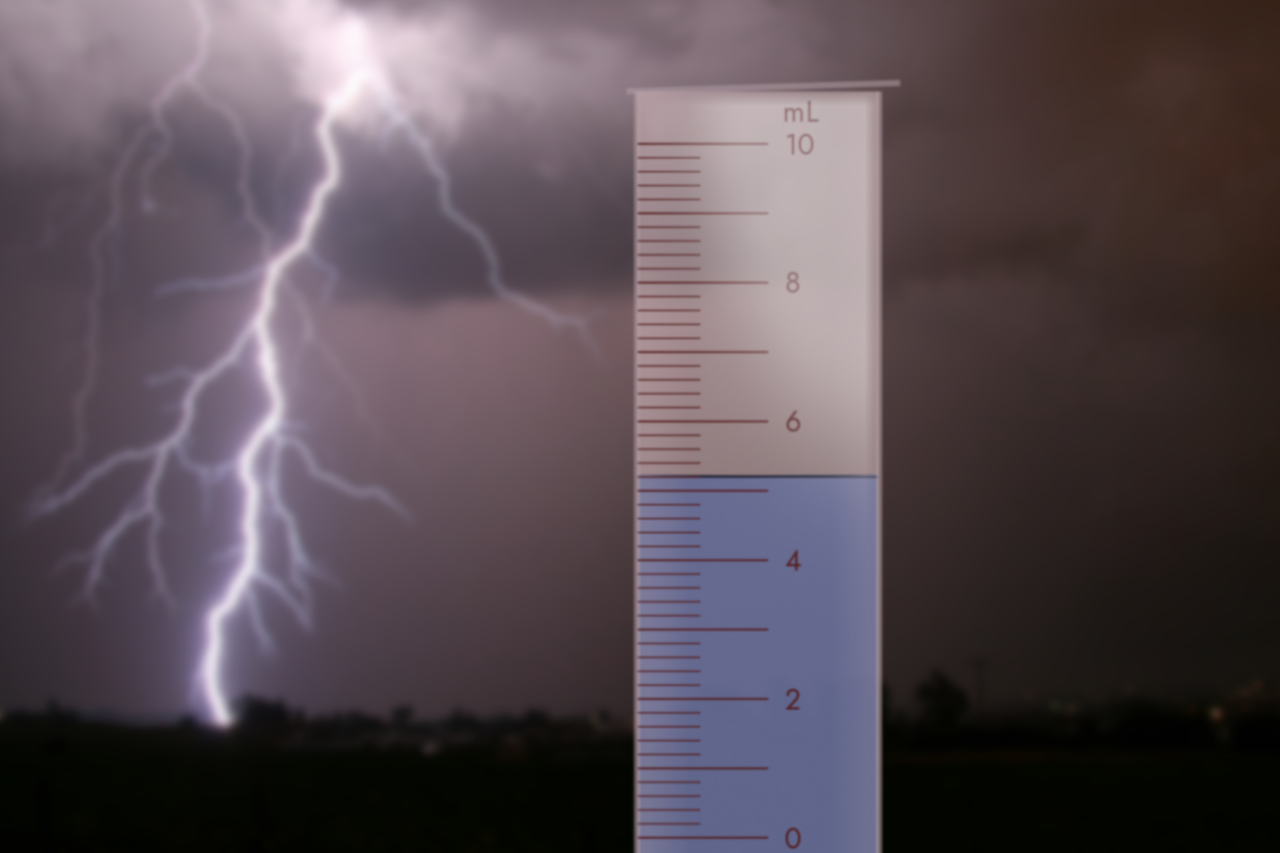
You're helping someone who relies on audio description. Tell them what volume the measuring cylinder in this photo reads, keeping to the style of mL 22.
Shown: mL 5.2
